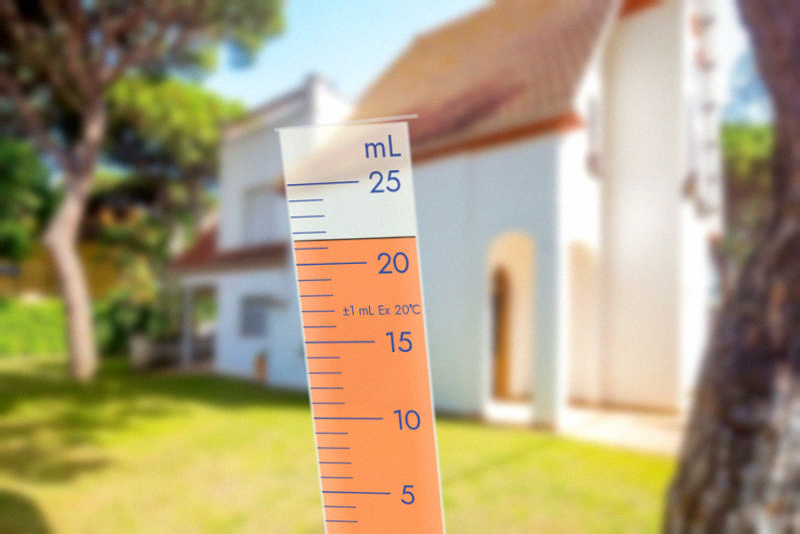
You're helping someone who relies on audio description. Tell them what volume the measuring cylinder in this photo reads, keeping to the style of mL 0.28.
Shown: mL 21.5
